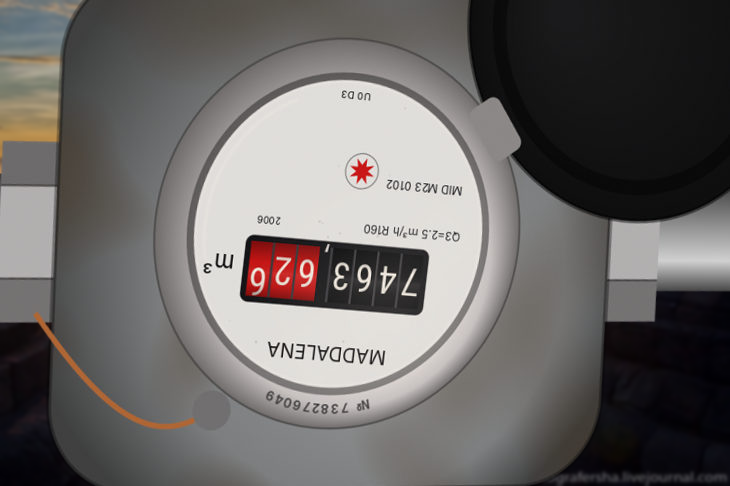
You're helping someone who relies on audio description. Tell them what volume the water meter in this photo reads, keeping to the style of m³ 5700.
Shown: m³ 7463.626
